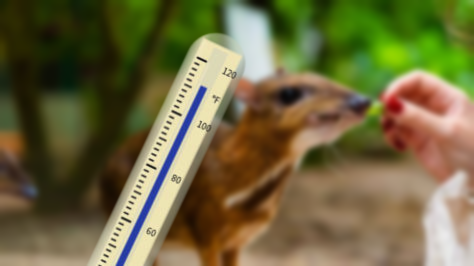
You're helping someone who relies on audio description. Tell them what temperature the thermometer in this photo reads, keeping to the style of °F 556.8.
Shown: °F 112
